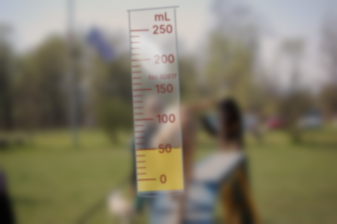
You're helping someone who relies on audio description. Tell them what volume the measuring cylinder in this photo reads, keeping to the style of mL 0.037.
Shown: mL 50
